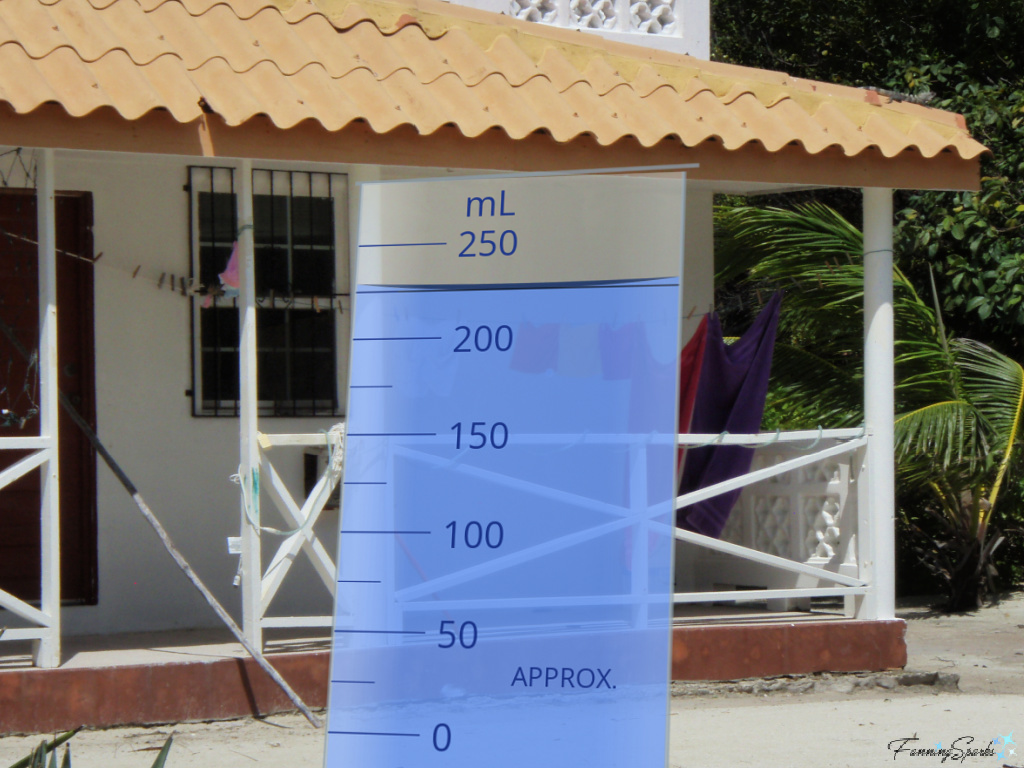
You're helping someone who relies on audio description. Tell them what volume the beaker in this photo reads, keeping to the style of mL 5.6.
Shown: mL 225
